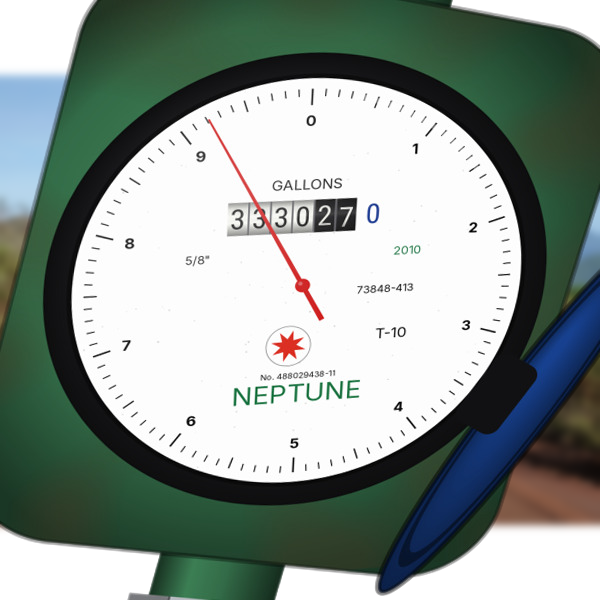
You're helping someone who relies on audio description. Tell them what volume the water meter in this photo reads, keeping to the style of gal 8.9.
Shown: gal 3330269.2
